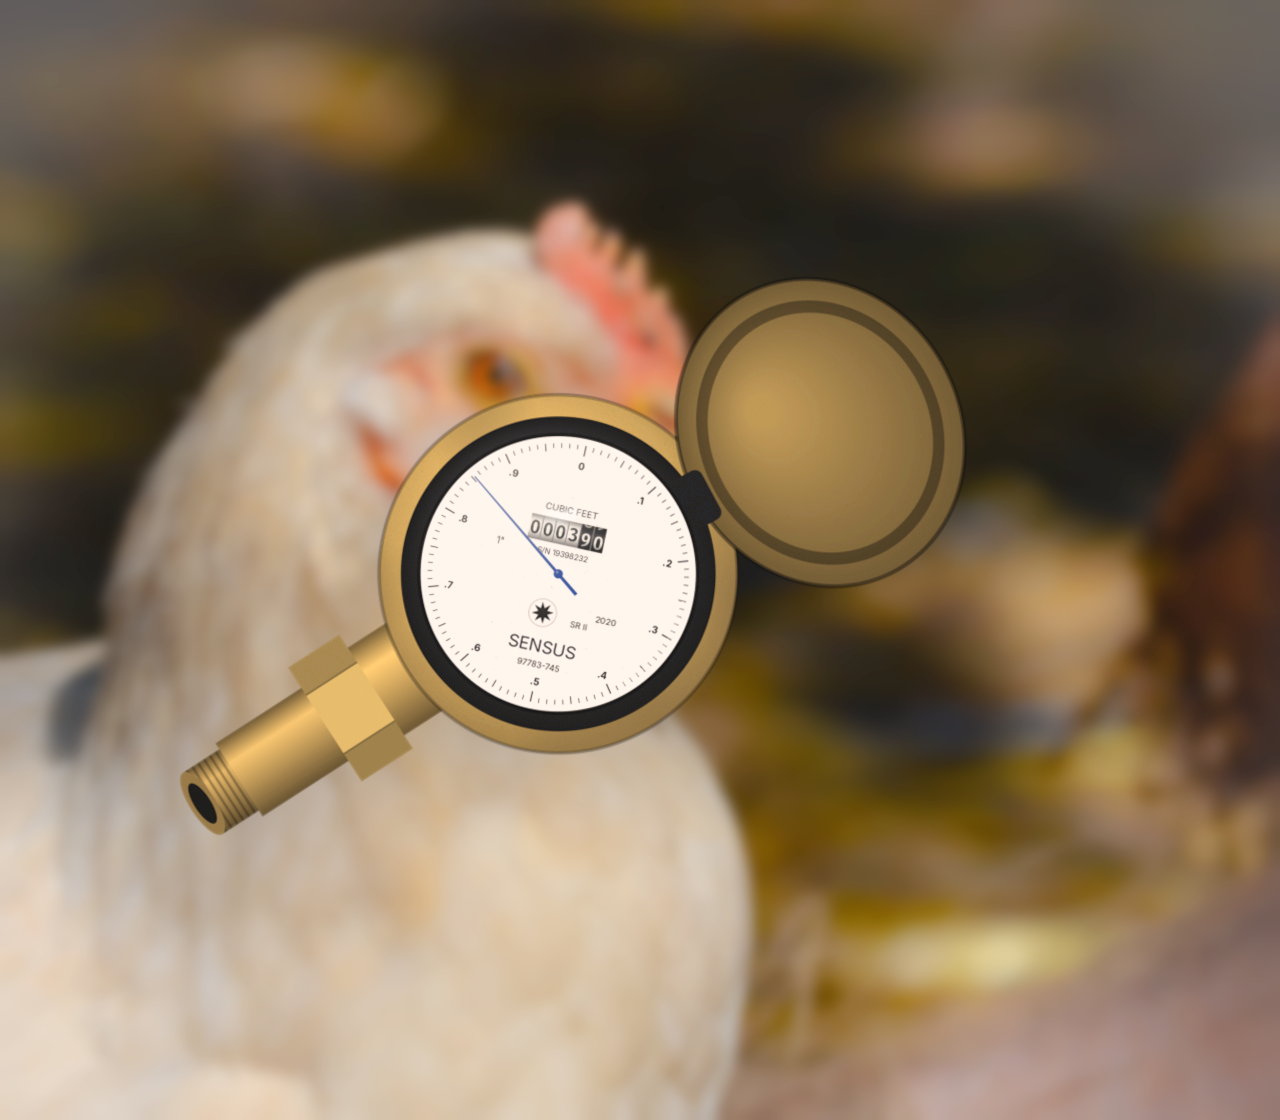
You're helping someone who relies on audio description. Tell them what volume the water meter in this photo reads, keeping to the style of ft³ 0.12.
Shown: ft³ 389.85
